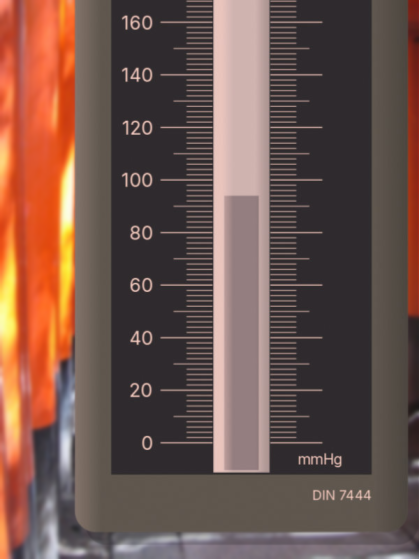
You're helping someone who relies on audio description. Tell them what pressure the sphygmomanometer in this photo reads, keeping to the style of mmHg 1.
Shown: mmHg 94
